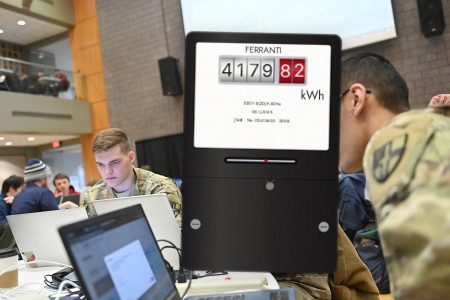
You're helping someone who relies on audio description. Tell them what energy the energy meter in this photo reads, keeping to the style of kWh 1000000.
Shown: kWh 4179.82
